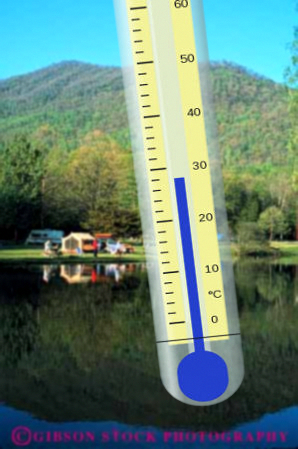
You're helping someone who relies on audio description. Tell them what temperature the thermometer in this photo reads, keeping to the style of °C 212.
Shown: °C 28
